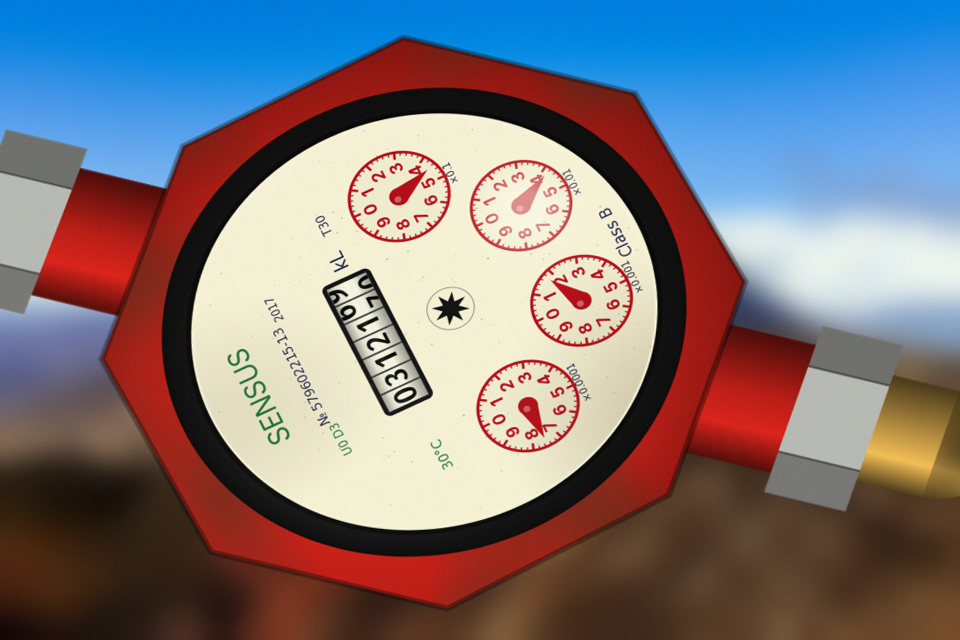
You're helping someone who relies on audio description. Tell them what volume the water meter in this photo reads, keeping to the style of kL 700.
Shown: kL 312169.4417
